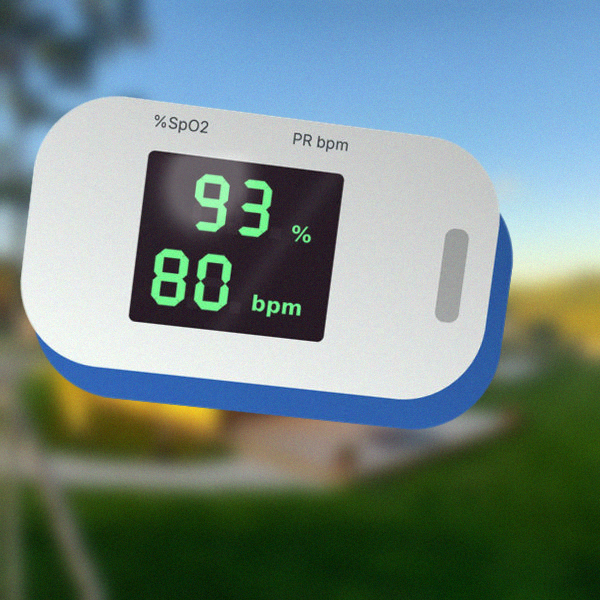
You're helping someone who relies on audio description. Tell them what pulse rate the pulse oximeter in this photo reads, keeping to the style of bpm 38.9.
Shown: bpm 80
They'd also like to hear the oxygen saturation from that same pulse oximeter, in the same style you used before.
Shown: % 93
